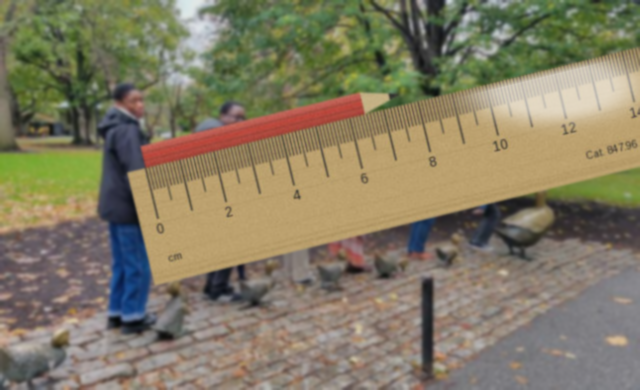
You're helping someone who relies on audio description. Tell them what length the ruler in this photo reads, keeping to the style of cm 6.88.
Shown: cm 7.5
